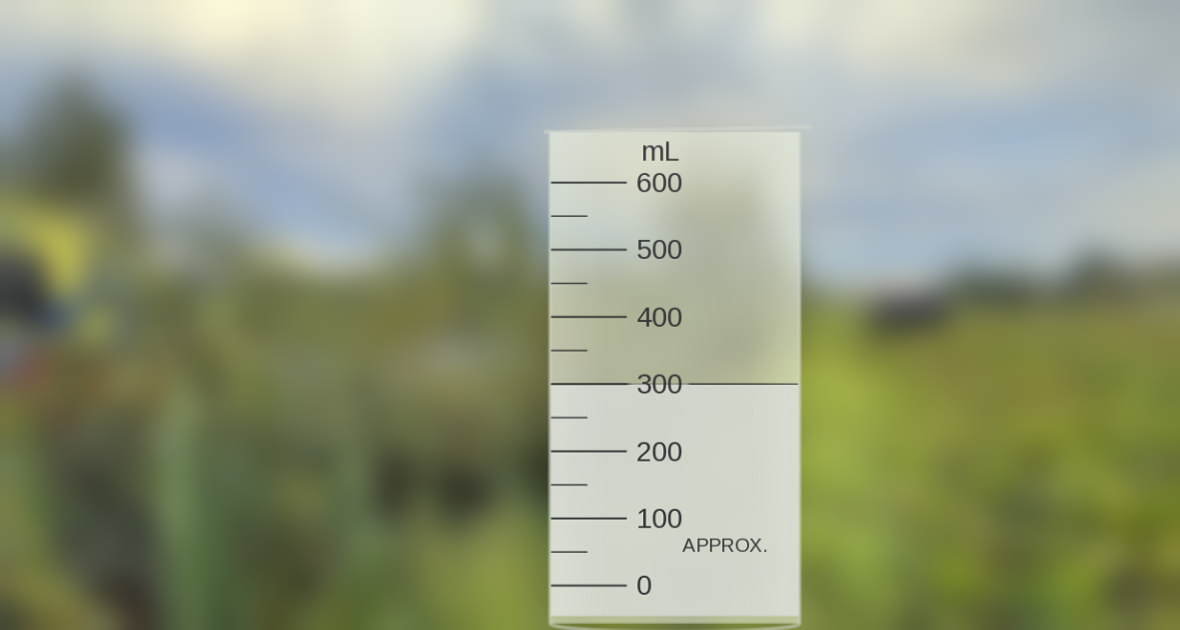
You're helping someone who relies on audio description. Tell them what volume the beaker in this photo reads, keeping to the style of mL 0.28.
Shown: mL 300
